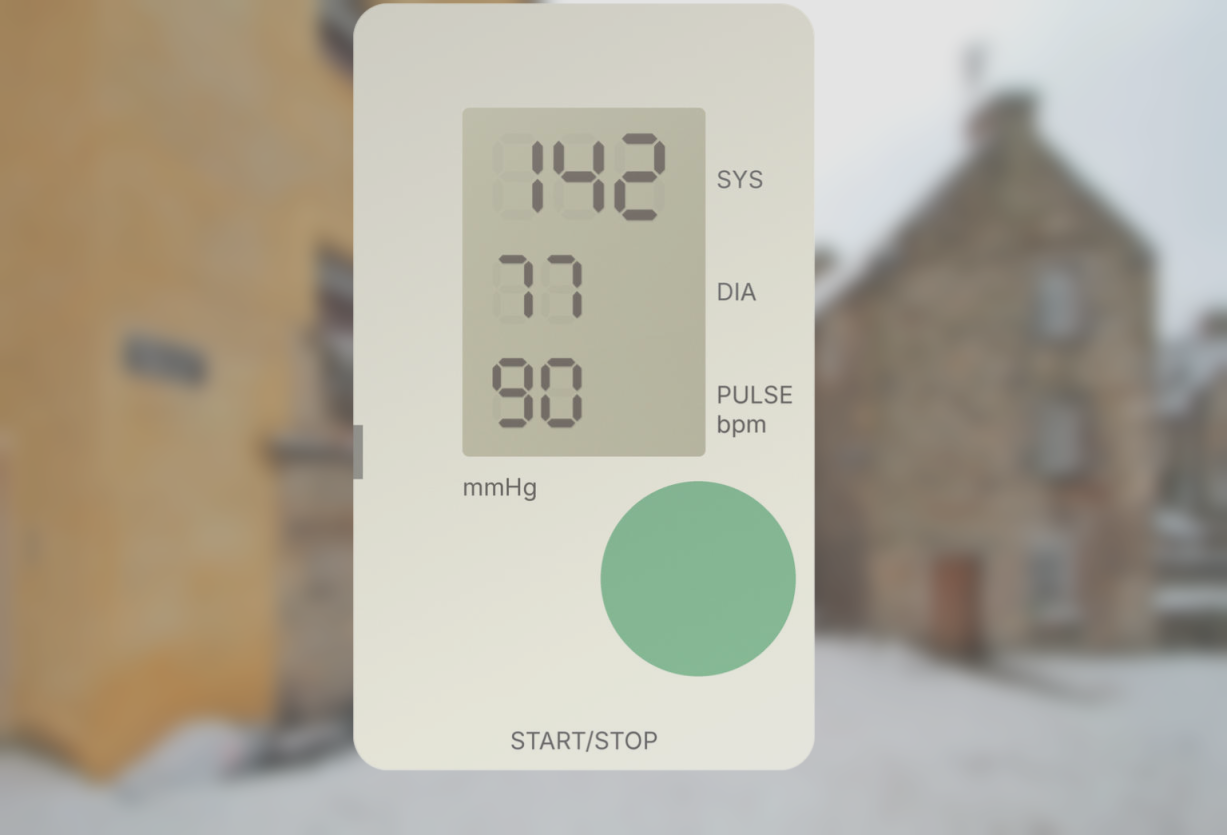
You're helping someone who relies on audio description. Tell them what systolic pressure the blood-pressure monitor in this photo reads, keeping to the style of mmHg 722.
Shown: mmHg 142
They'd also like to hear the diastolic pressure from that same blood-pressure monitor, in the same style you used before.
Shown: mmHg 77
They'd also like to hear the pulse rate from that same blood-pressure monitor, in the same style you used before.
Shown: bpm 90
